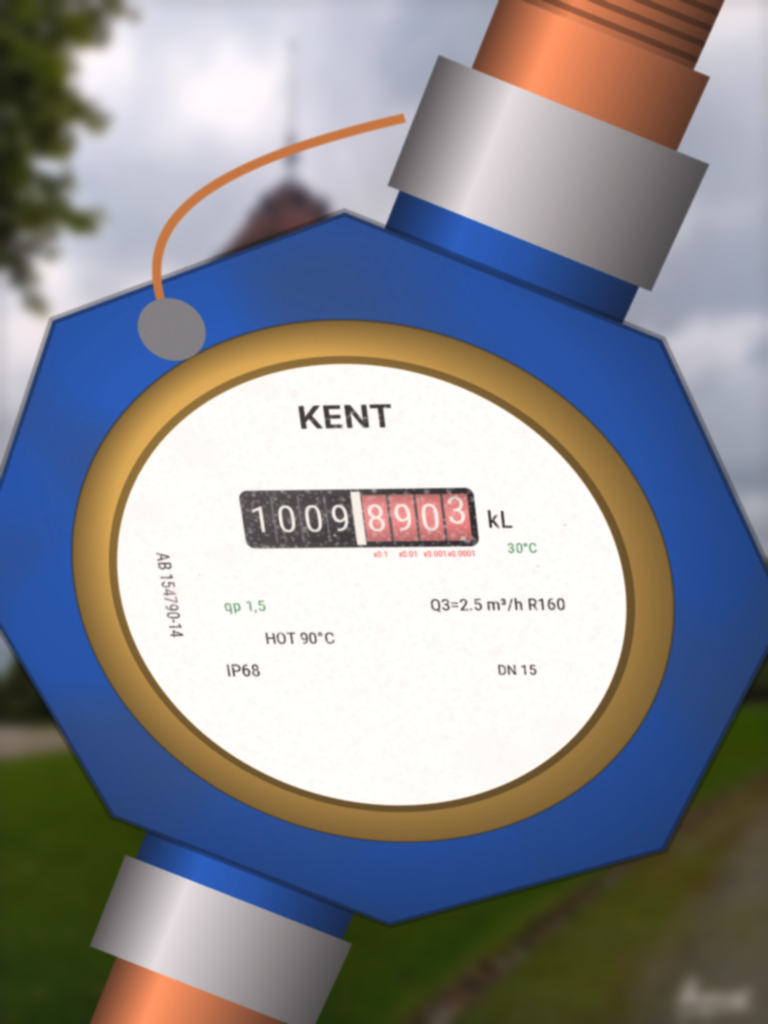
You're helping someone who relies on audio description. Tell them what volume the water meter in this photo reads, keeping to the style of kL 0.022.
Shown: kL 1009.8903
